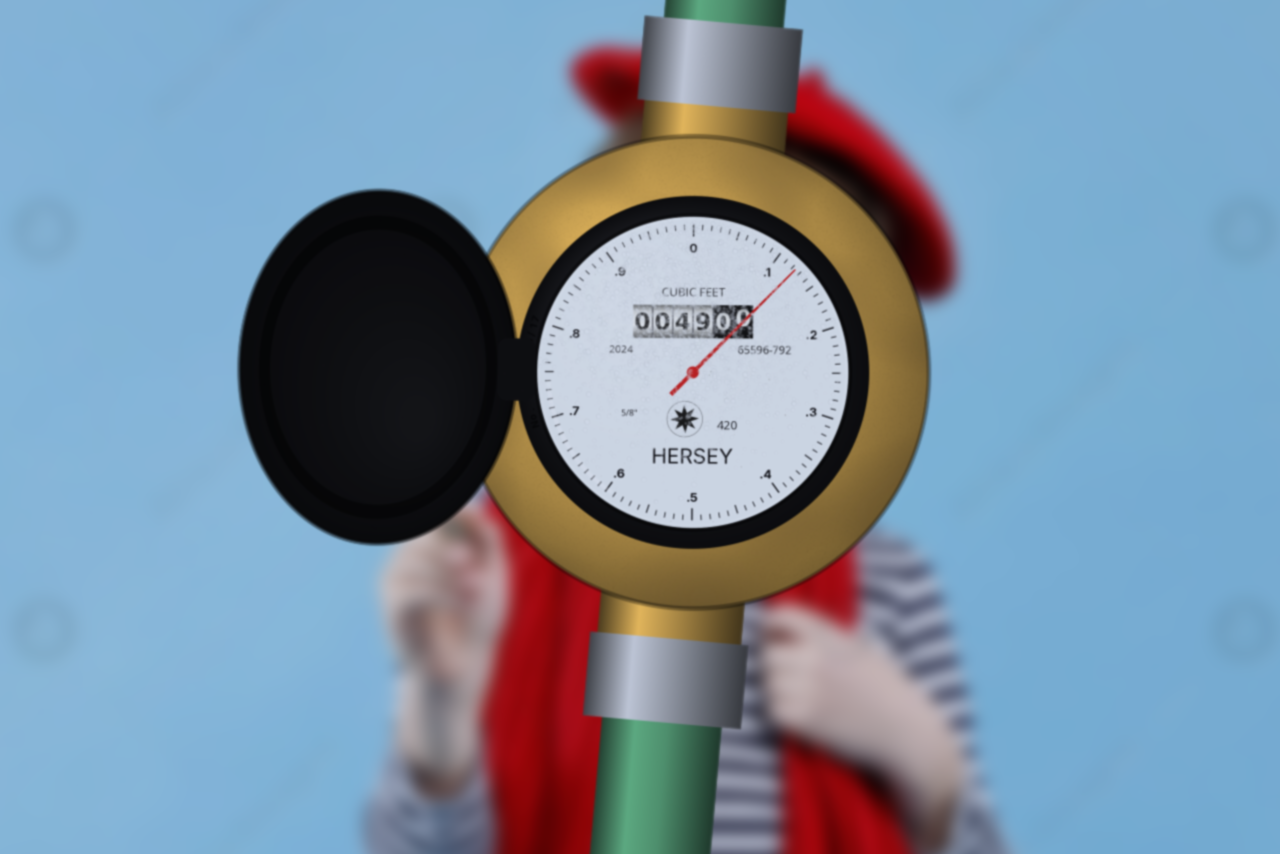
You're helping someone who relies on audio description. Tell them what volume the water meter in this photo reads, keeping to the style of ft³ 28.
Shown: ft³ 4900.12
